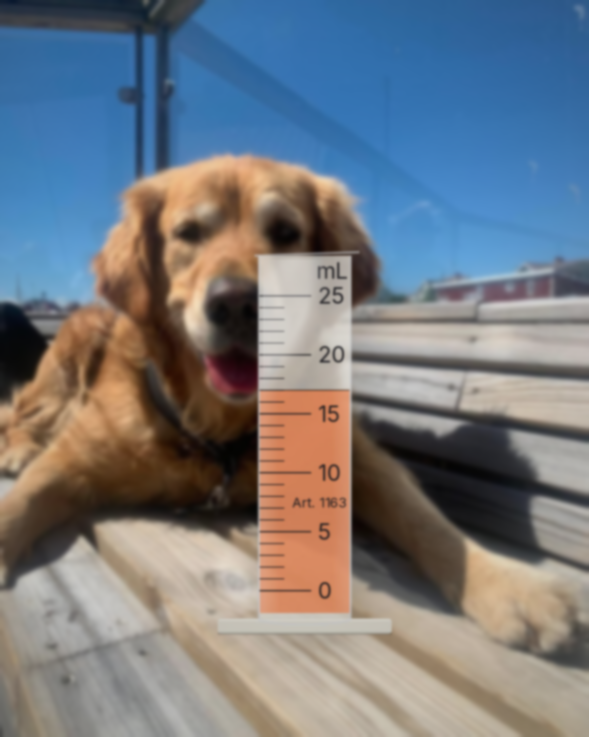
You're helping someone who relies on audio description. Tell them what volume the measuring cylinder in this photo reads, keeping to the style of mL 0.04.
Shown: mL 17
